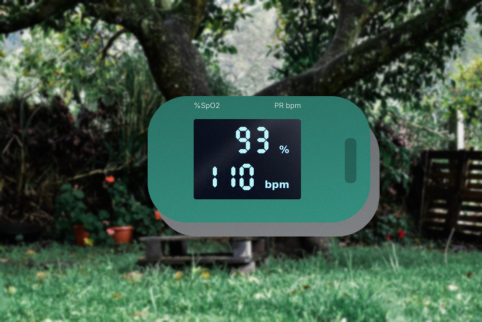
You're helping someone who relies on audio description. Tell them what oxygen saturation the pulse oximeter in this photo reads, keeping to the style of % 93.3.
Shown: % 93
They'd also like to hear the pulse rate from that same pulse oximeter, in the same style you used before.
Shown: bpm 110
